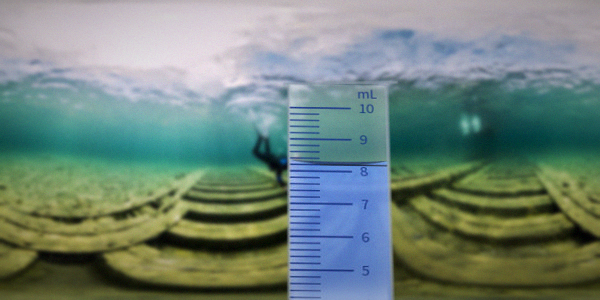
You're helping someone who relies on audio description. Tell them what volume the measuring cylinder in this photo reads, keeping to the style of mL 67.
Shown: mL 8.2
